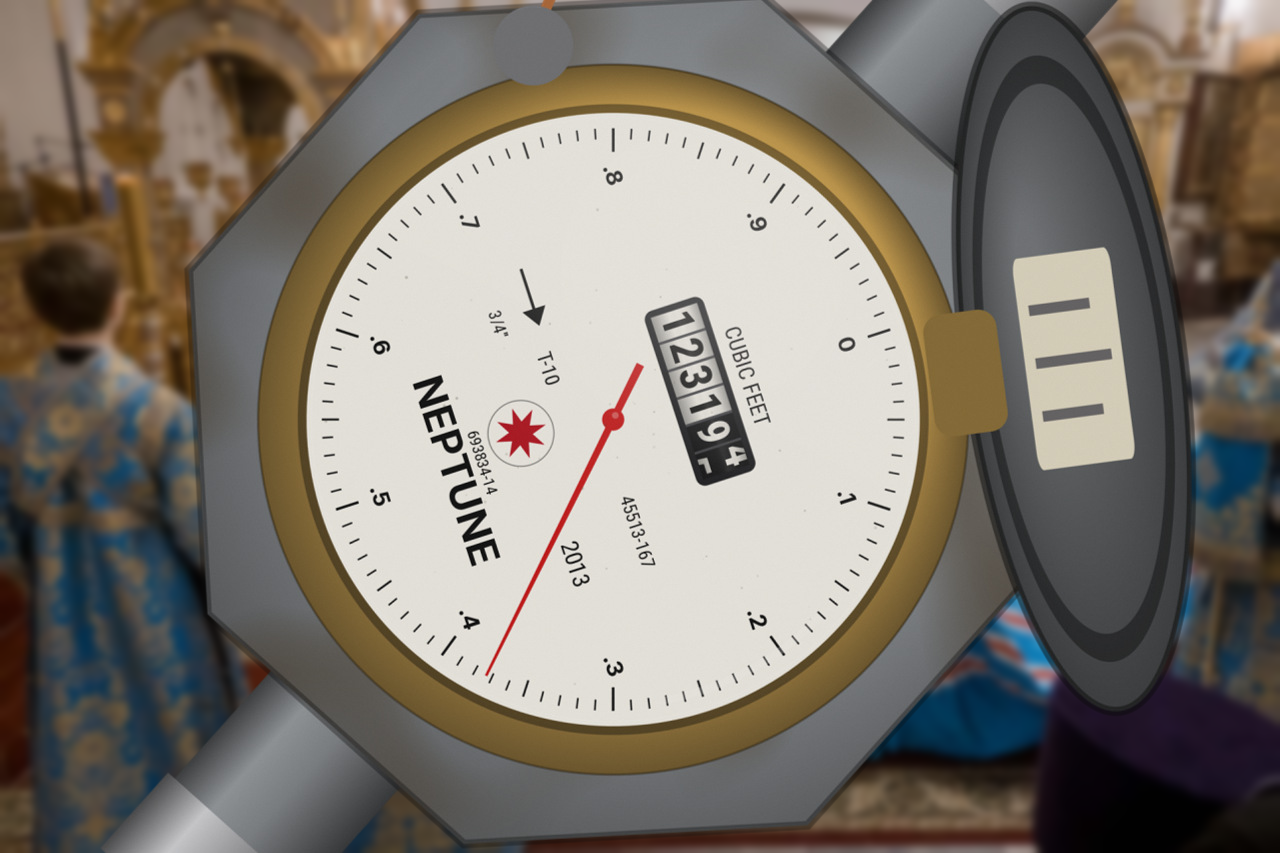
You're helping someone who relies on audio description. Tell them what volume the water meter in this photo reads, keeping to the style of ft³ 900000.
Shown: ft³ 123194.37
